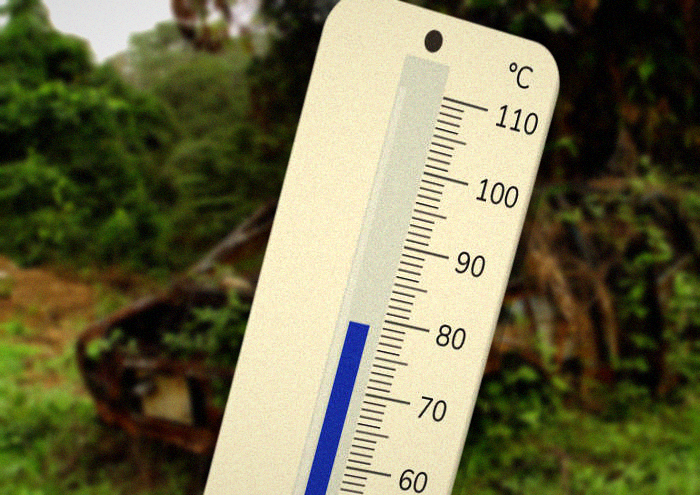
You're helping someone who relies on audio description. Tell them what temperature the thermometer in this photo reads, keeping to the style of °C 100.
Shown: °C 79
